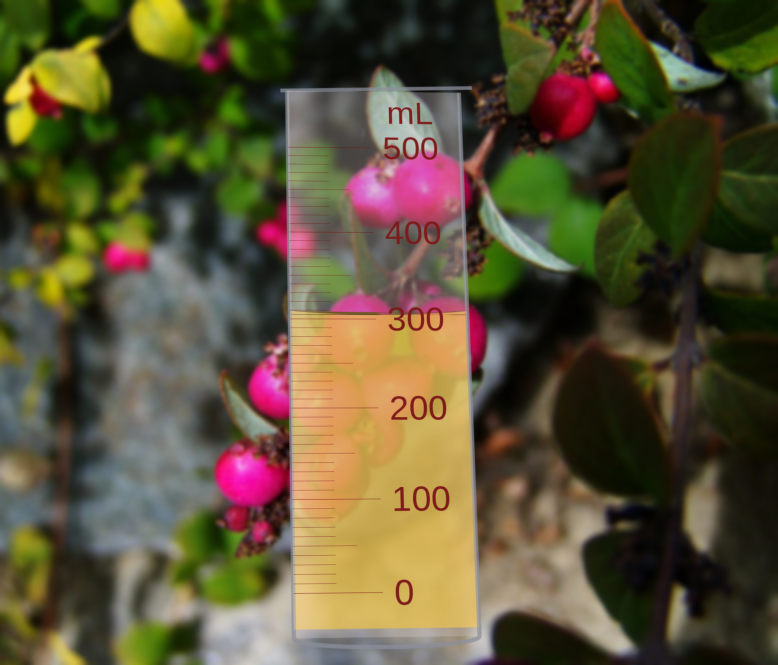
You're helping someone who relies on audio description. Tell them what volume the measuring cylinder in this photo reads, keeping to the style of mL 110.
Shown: mL 305
